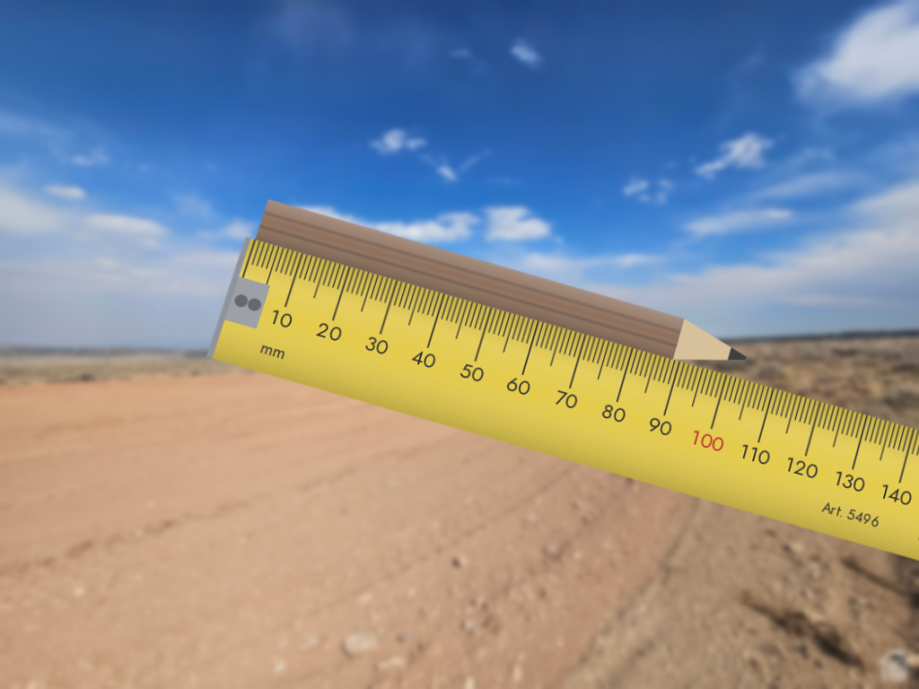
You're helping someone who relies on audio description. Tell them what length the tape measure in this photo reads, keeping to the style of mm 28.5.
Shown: mm 103
